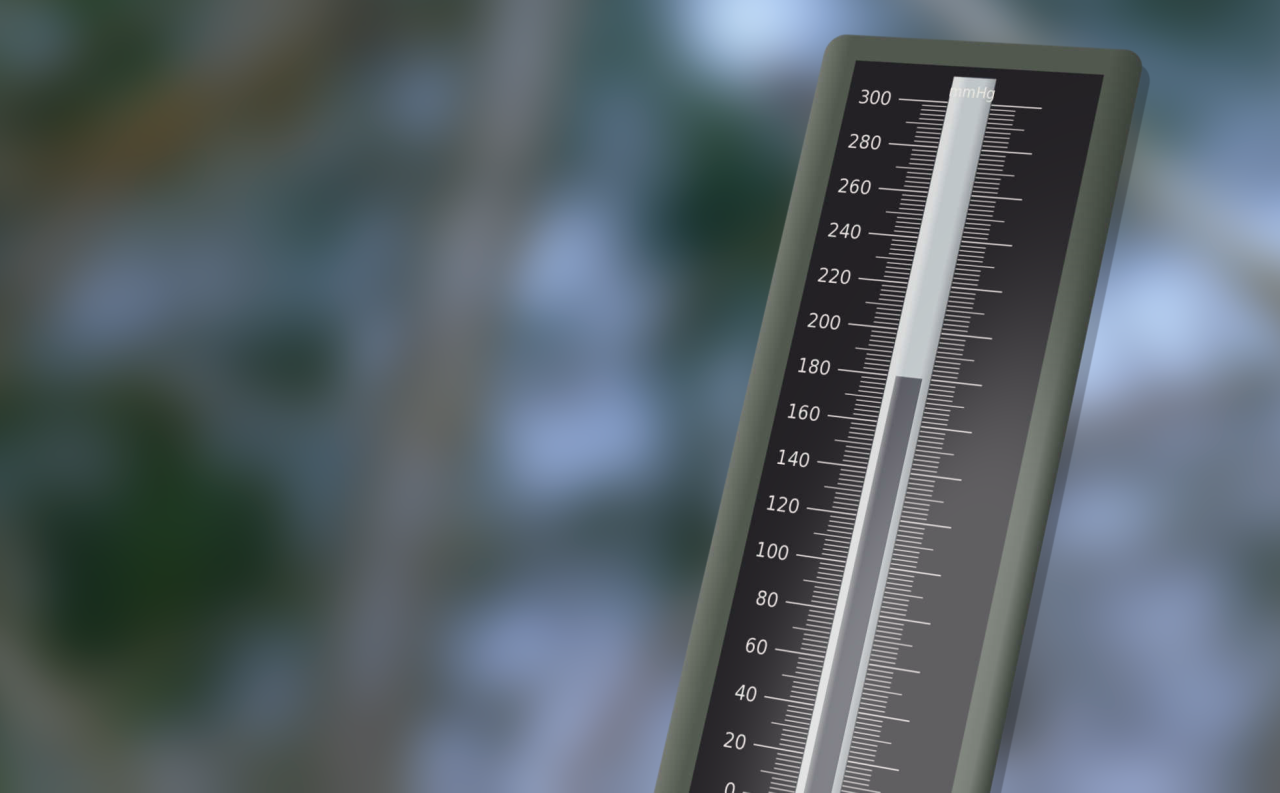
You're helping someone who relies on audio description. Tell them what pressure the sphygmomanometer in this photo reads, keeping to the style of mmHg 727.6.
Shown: mmHg 180
